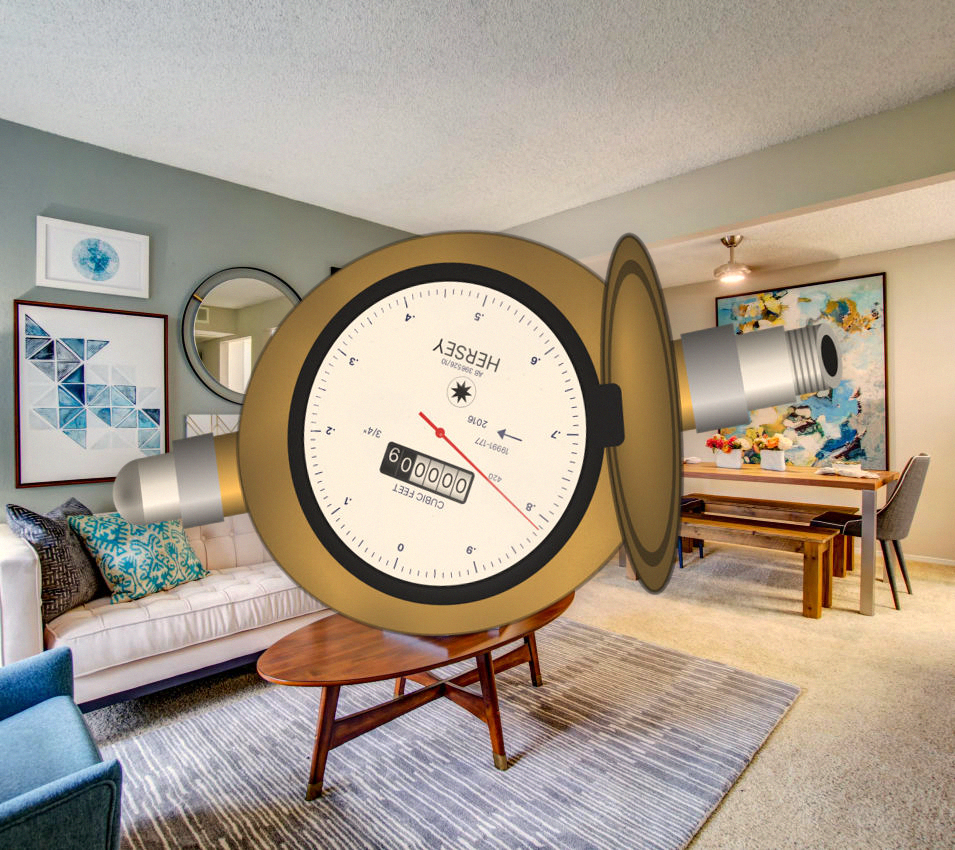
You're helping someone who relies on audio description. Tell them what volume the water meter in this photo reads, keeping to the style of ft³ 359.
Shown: ft³ 8.81
